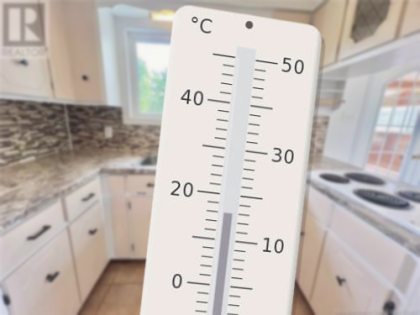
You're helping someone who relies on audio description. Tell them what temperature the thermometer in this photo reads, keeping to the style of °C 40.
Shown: °C 16
